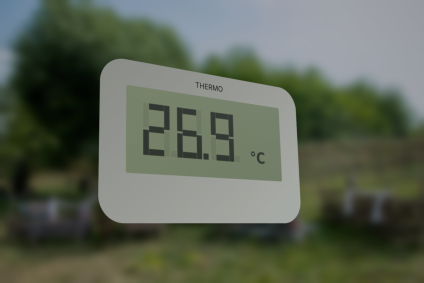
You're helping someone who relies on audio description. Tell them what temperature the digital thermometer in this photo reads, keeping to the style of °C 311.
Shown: °C 26.9
